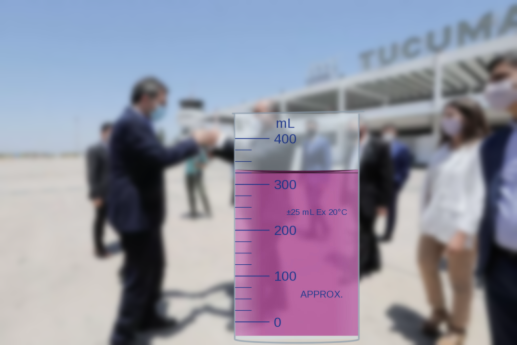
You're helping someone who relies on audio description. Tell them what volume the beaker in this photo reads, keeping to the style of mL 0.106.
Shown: mL 325
